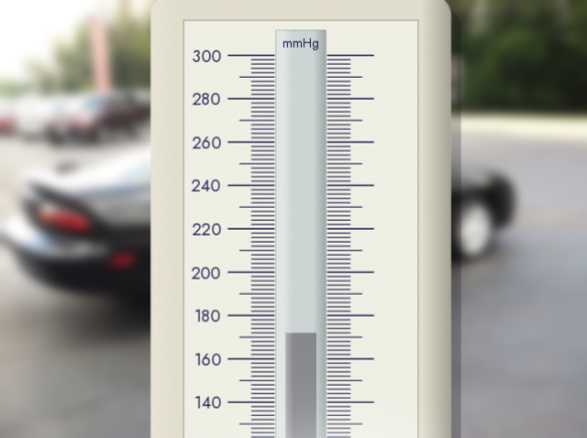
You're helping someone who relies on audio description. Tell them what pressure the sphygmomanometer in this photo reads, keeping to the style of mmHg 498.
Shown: mmHg 172
